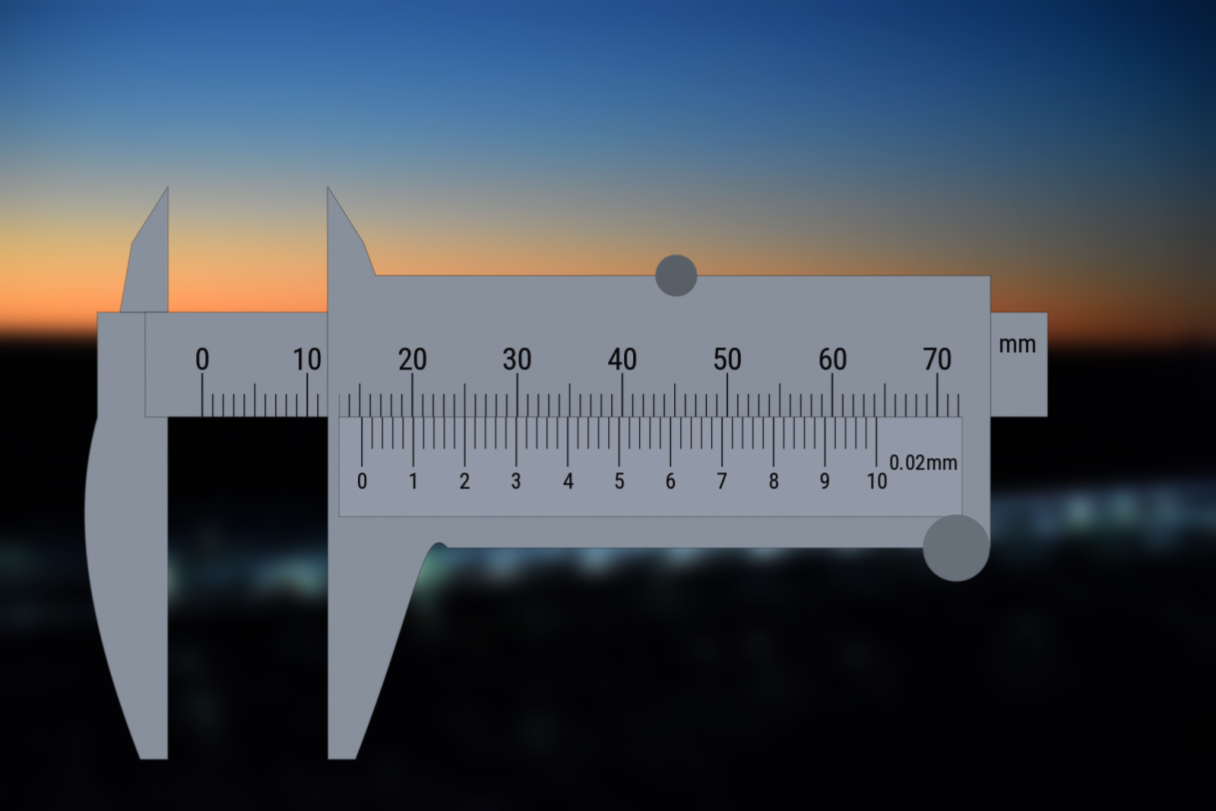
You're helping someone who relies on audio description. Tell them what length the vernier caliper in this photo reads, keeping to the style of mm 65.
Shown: mm 15.2
